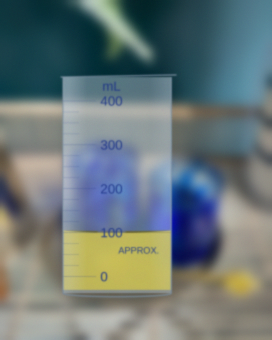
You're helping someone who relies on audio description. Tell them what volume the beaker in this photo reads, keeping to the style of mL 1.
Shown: mL 100
